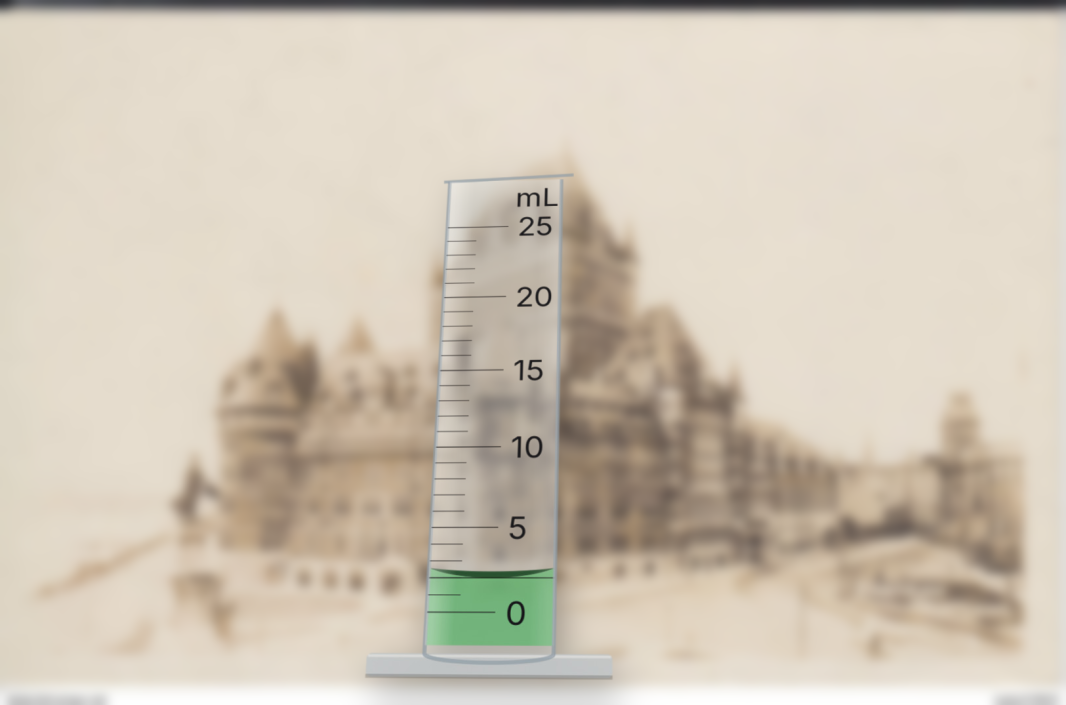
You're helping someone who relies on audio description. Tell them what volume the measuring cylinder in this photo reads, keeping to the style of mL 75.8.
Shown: mL 2
